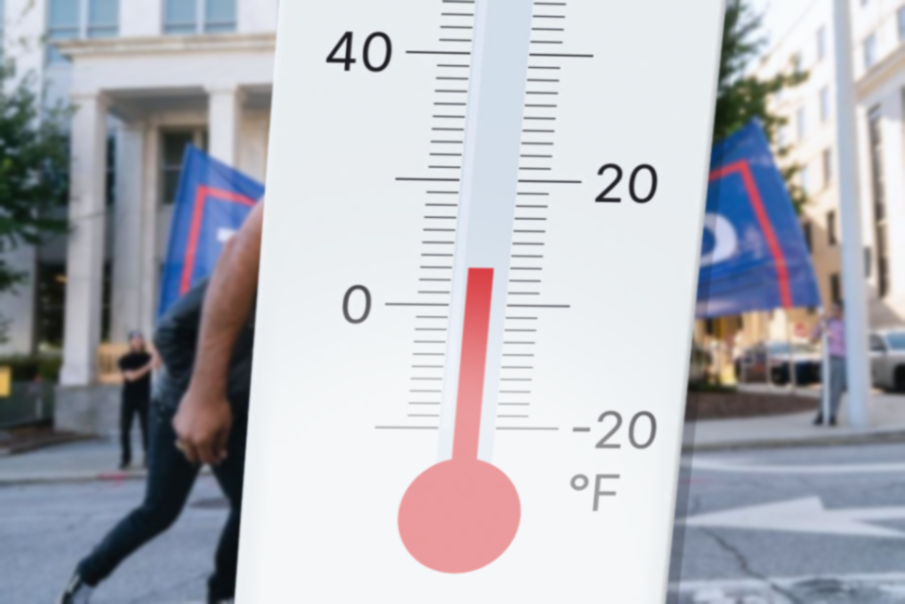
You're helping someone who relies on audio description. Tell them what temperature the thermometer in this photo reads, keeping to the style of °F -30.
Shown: °F 6
